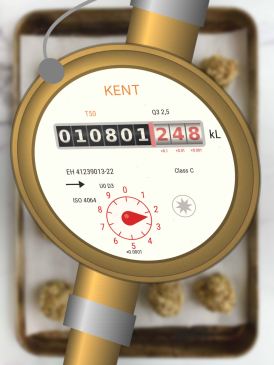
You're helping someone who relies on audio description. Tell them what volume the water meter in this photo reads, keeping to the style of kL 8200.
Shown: kL 10801.2482
